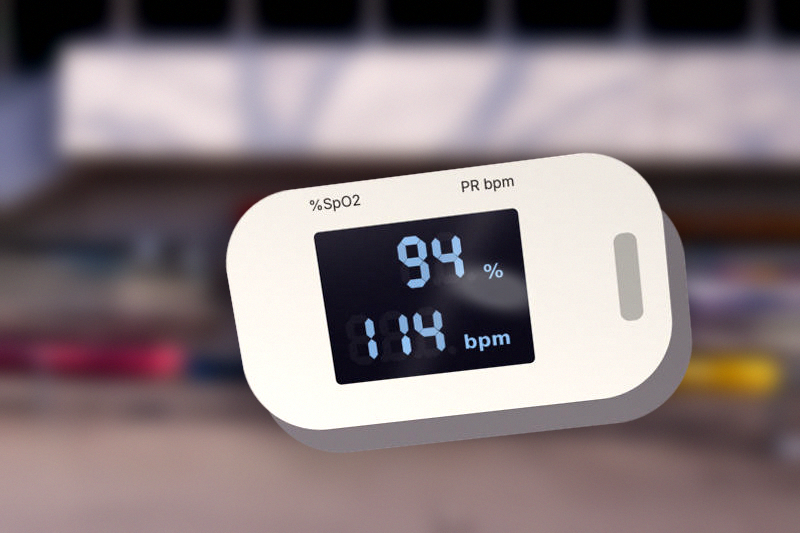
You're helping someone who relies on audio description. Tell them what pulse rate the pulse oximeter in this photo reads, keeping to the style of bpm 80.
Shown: bpm 114
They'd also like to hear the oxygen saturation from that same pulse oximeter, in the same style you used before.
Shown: % 94
